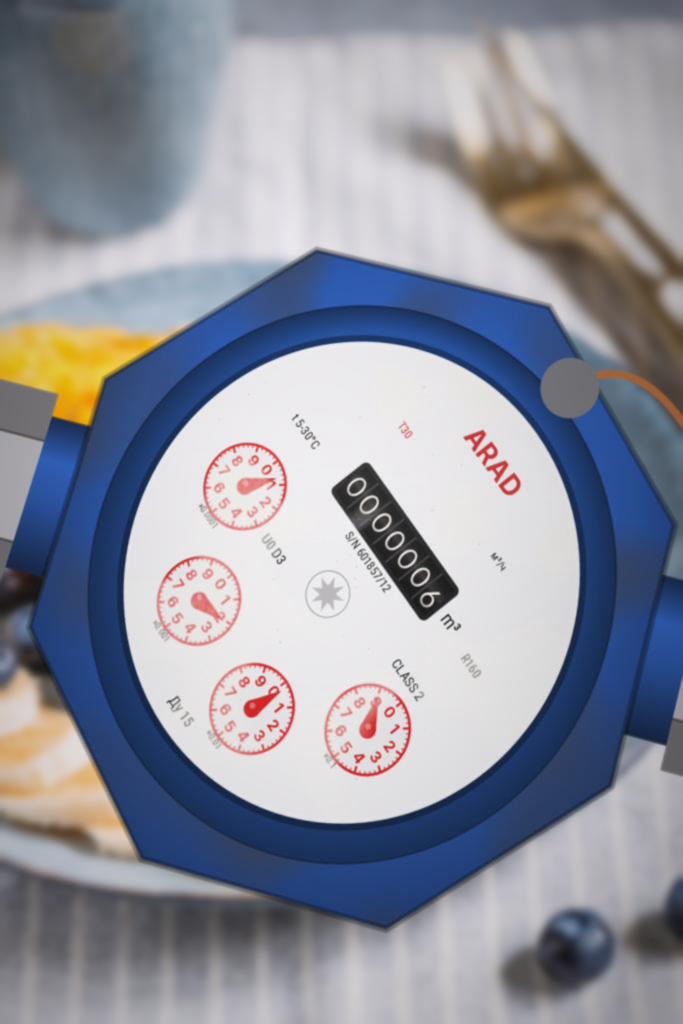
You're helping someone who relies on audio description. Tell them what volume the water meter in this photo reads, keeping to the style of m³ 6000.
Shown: m³ 5.9020
